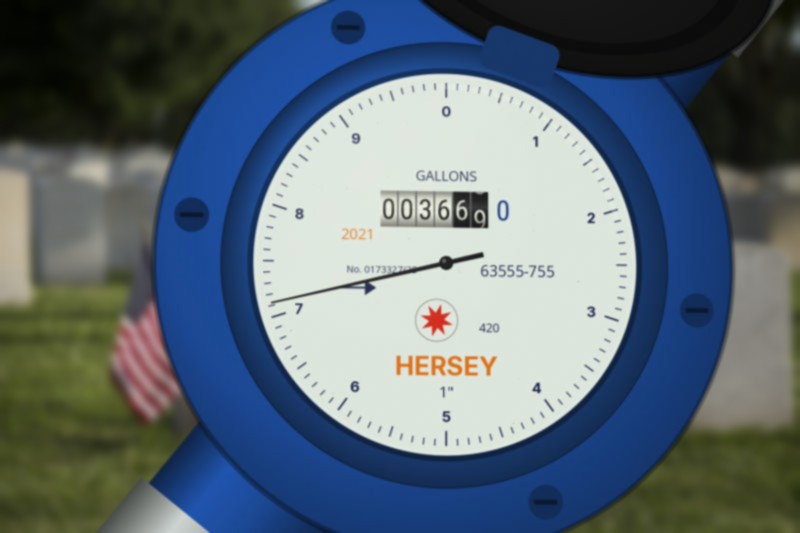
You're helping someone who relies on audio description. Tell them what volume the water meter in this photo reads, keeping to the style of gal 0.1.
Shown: gal 36687.1
